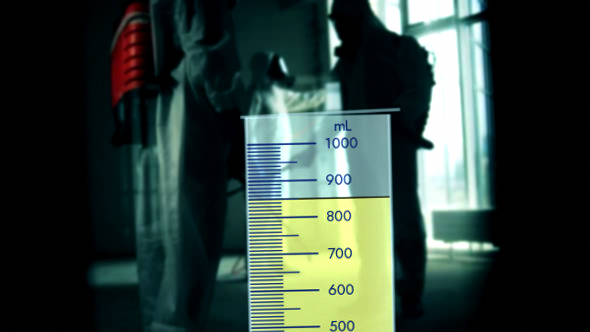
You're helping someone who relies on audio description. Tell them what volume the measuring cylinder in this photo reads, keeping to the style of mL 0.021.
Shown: mL 850
